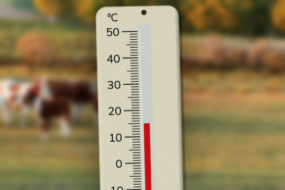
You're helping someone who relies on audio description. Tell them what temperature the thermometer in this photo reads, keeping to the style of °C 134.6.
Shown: °C 15
